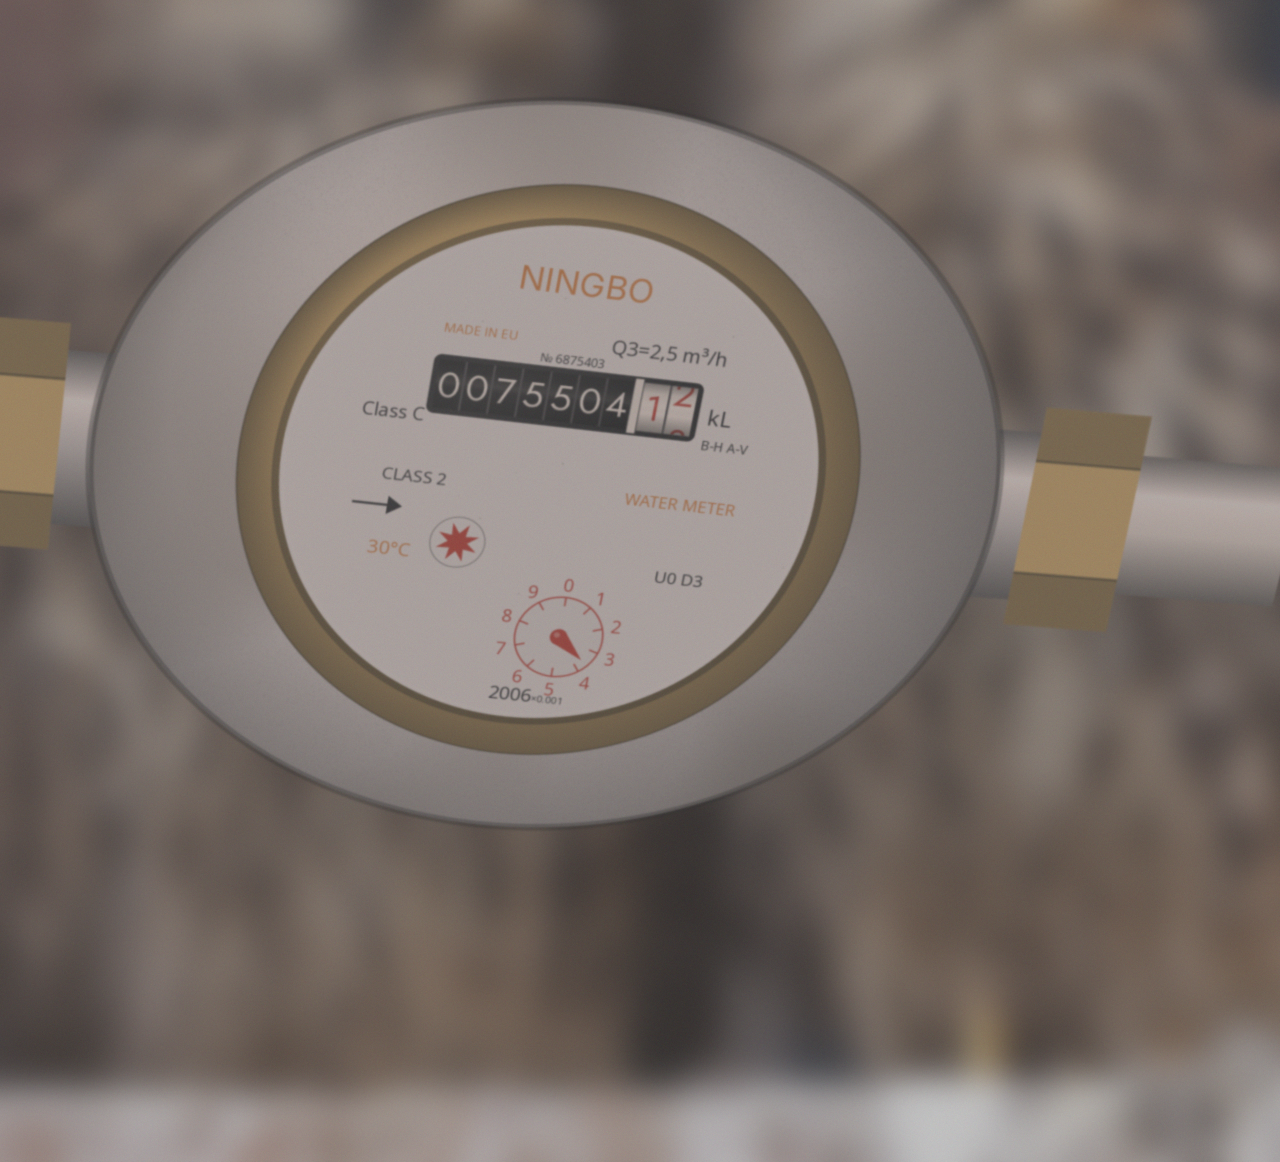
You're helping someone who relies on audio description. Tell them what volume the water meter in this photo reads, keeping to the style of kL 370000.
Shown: kL 75504.123
